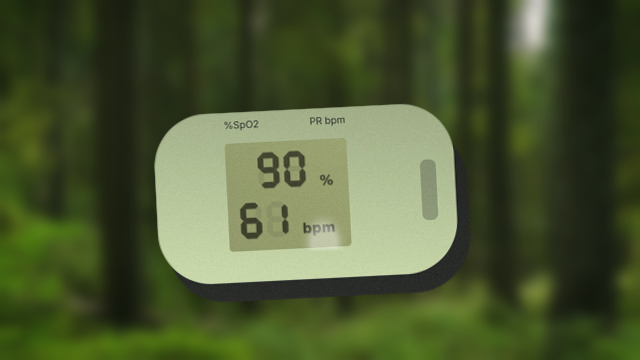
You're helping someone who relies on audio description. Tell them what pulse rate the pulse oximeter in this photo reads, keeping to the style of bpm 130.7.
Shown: bpm 61
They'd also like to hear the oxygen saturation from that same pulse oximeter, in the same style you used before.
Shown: % 90
